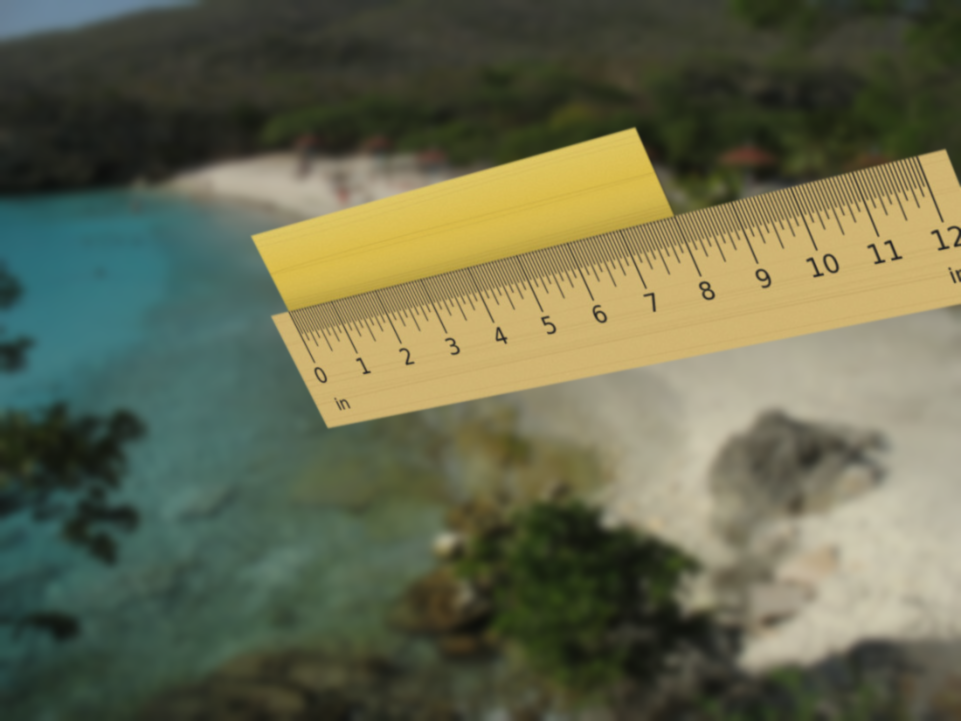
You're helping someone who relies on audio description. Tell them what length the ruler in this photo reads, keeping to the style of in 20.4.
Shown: in 8
